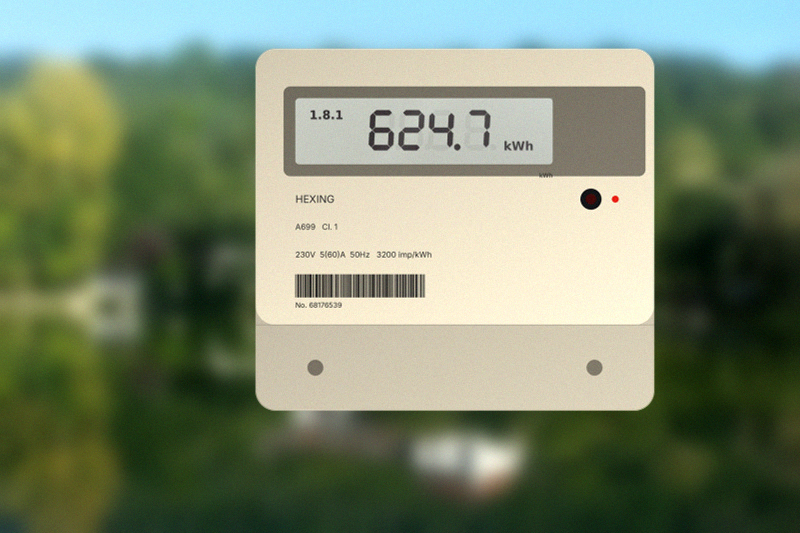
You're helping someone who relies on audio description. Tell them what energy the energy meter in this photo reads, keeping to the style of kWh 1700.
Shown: kWh 624.7
